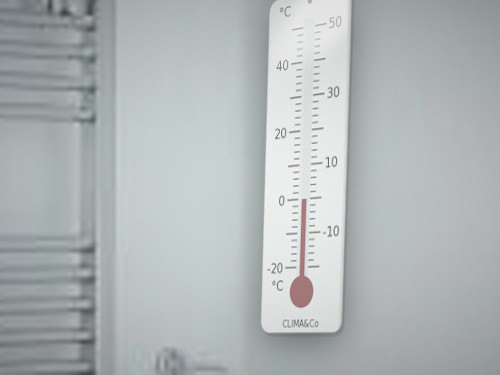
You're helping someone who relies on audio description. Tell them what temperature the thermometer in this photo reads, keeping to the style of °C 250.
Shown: °C 0
